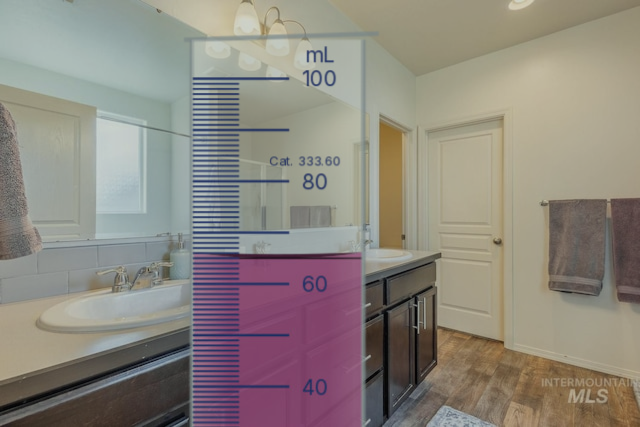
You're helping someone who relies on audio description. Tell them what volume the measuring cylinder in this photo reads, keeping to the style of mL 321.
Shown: mL 65
